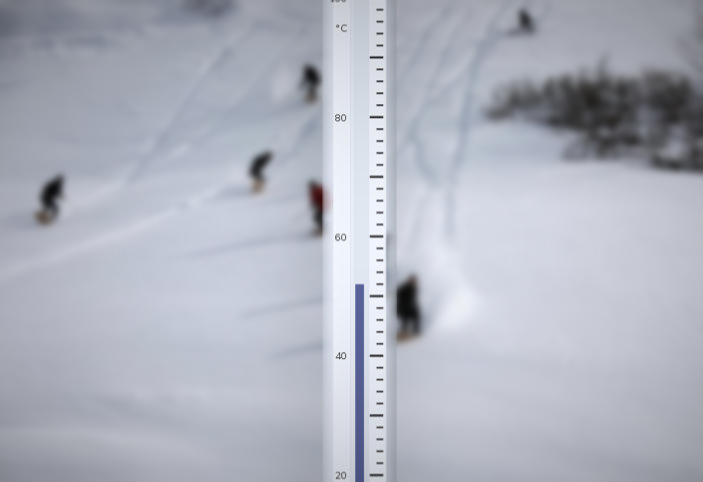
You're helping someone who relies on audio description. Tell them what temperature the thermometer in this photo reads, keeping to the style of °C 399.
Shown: °C 52
